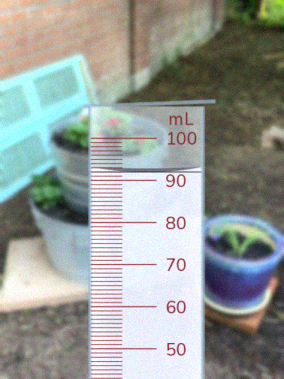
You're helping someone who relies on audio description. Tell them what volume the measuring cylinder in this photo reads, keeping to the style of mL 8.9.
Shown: mL 92
